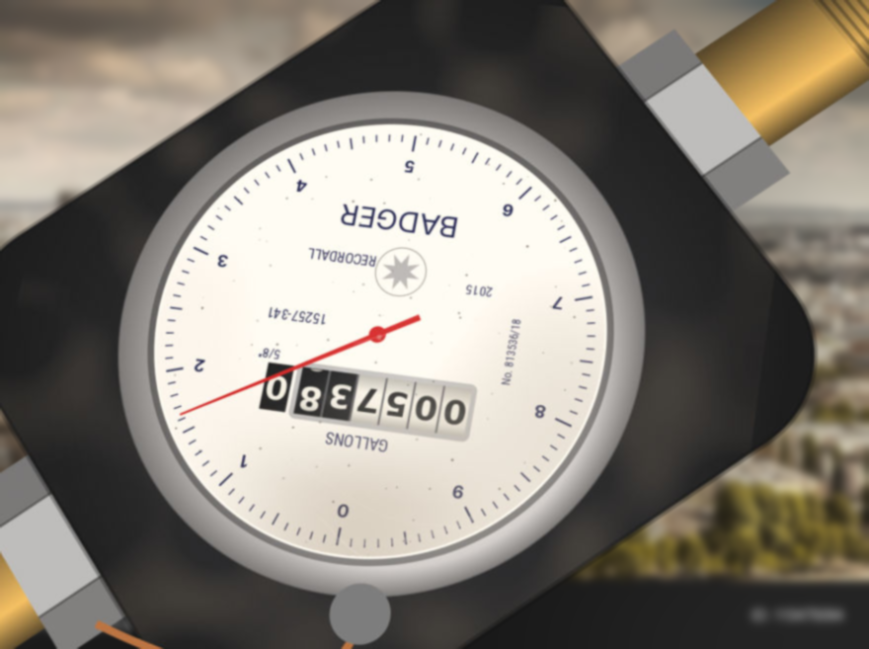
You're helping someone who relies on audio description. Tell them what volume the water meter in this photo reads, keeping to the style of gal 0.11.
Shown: gal 57381.6
